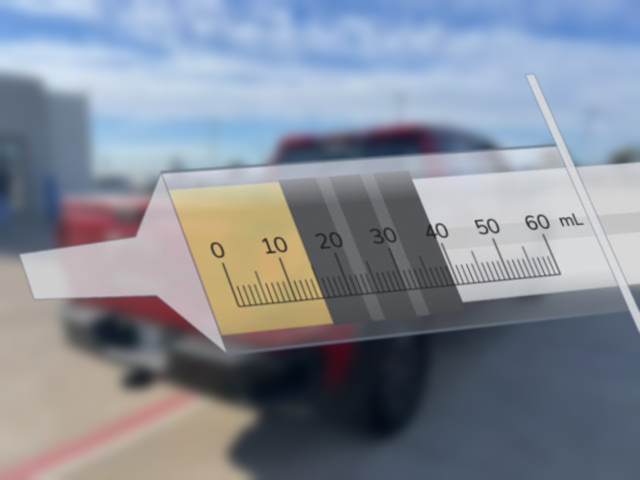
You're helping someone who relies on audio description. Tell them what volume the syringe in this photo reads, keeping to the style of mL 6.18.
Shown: mL 15
